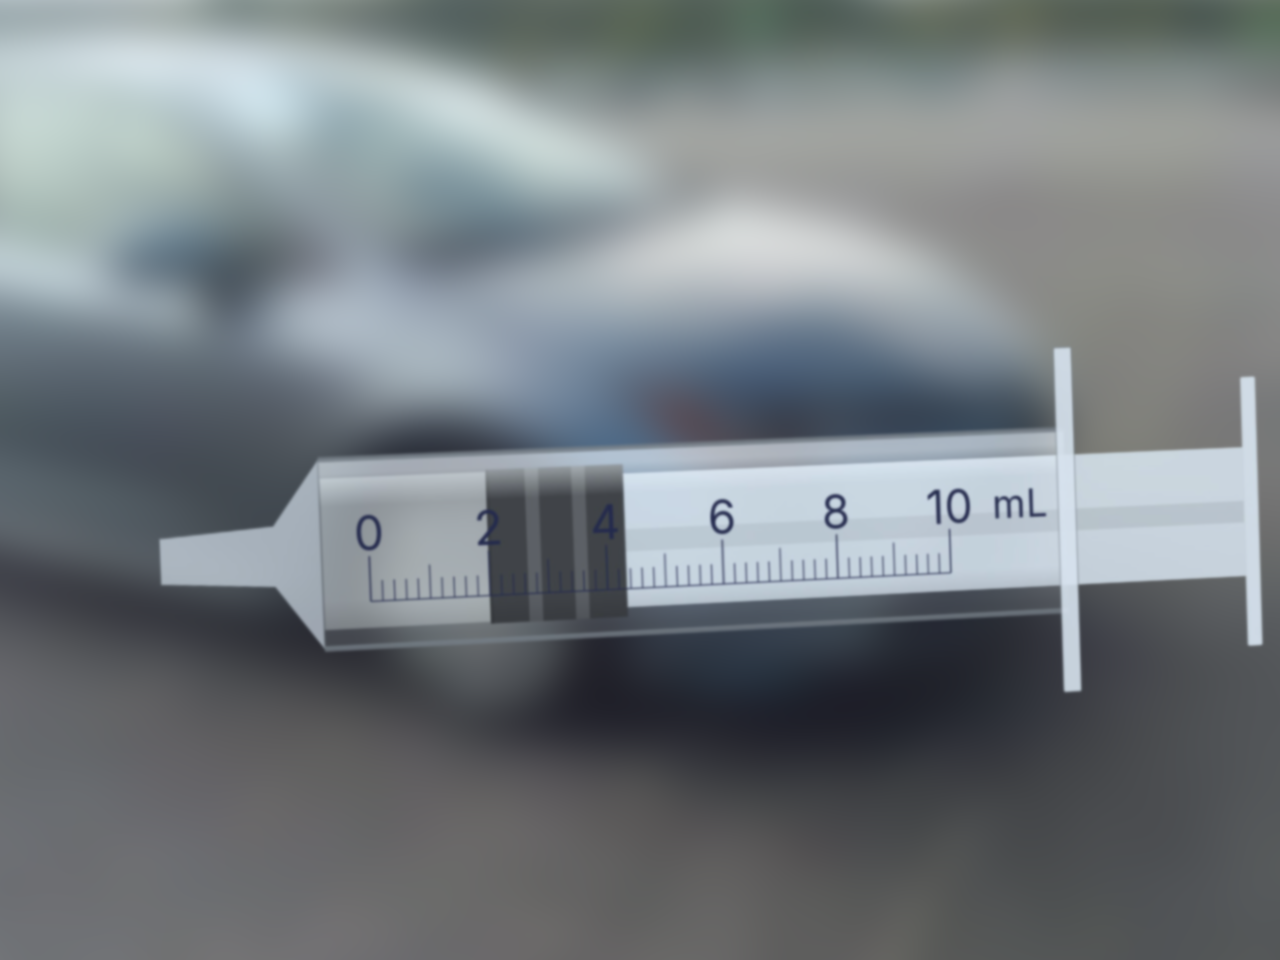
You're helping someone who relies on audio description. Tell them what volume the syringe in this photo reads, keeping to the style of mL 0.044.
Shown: mL 2
